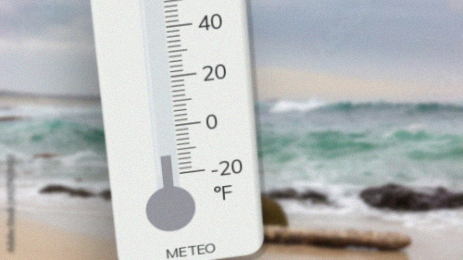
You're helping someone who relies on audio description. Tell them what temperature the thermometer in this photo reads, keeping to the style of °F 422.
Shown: °F -12
